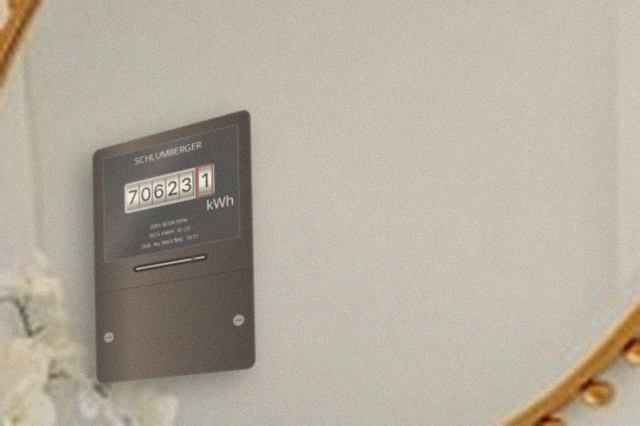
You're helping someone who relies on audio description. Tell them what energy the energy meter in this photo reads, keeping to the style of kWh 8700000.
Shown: kWh 70623.1
